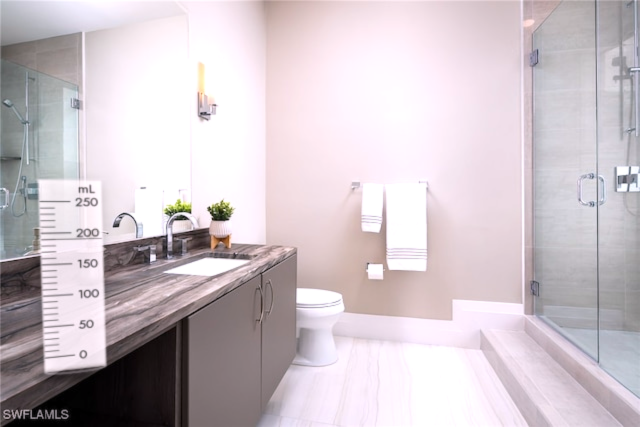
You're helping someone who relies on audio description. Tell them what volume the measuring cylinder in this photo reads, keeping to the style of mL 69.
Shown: mL 190
